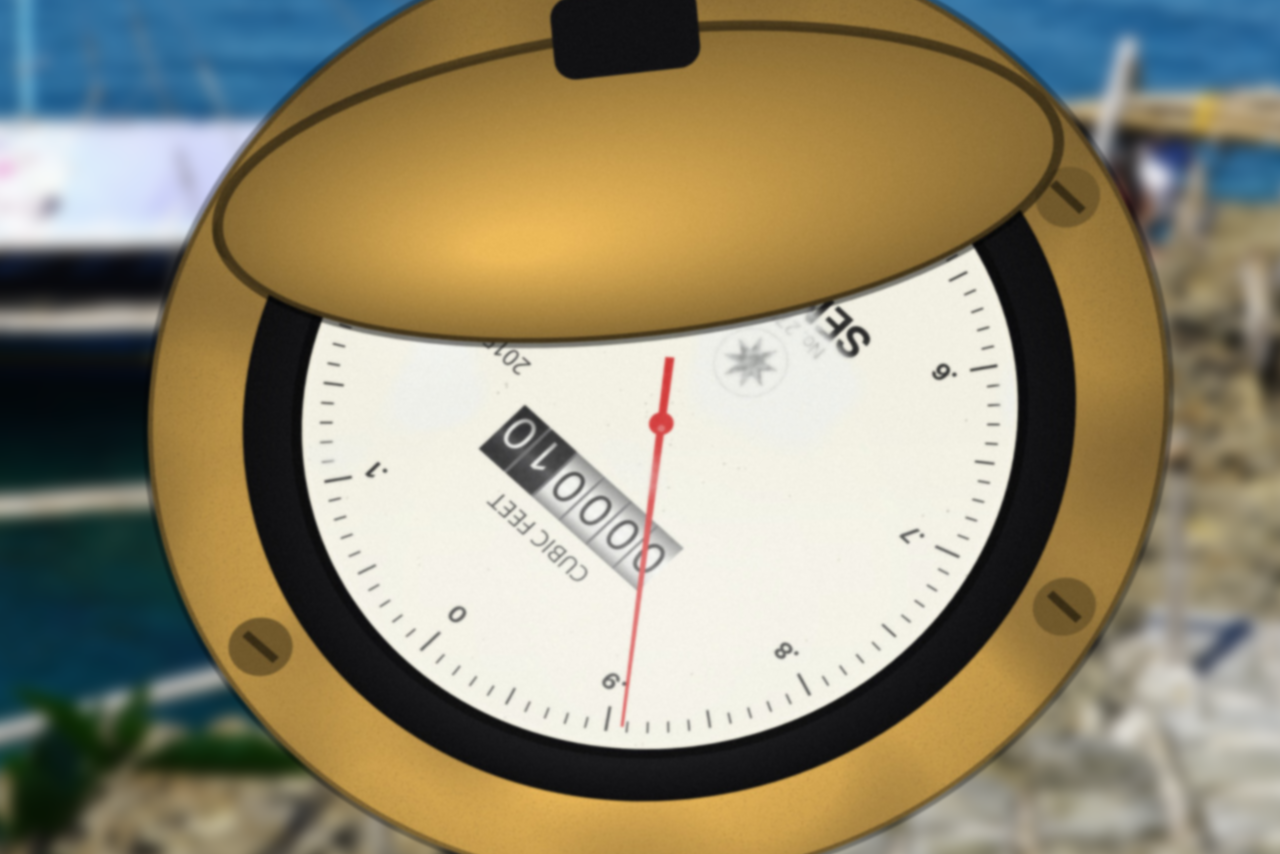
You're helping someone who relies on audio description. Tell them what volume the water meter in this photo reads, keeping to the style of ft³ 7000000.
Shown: ft³ 9.89
